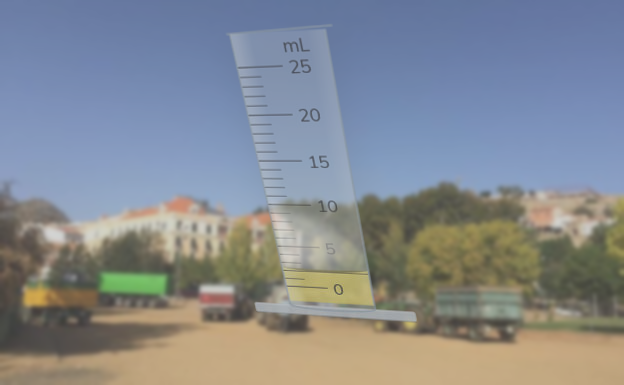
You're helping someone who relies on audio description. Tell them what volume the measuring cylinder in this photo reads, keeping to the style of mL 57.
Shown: mL 2
